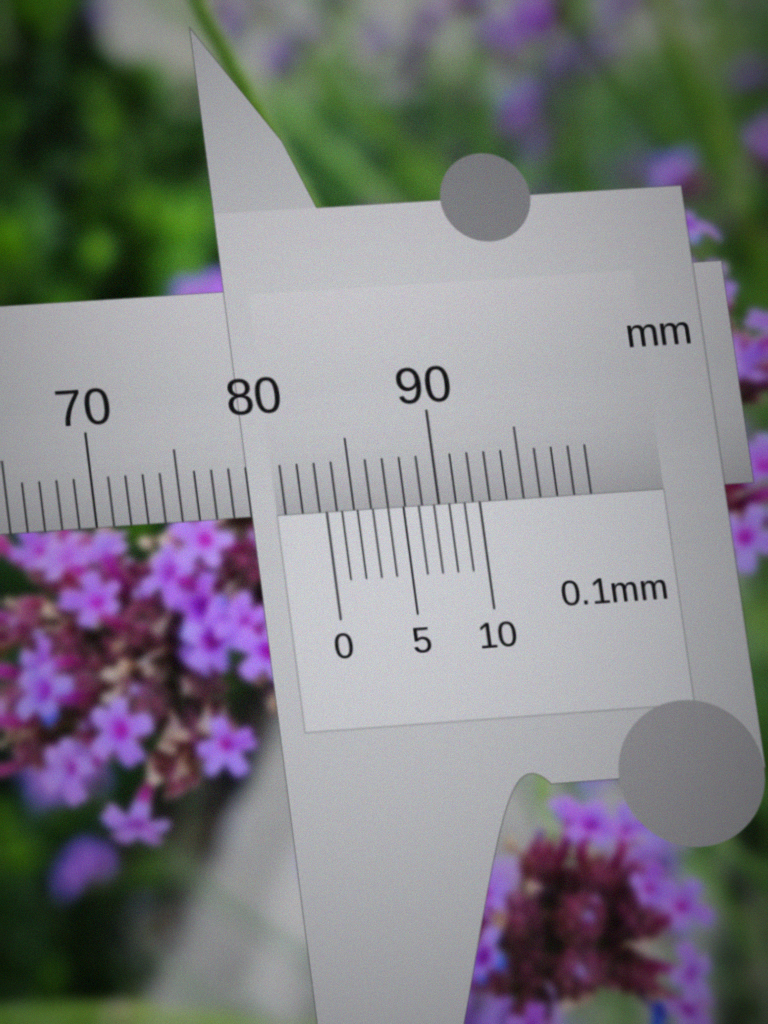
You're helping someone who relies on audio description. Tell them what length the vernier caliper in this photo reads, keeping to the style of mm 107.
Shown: mm 83.4
